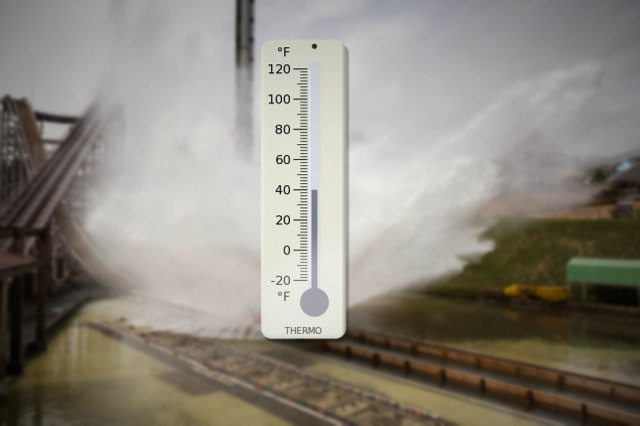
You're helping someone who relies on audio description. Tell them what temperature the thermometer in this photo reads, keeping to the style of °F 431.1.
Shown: °F 40
